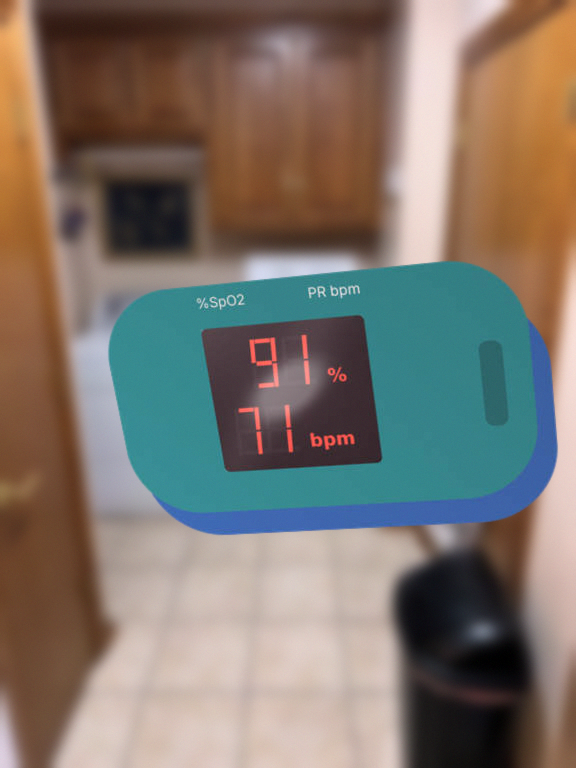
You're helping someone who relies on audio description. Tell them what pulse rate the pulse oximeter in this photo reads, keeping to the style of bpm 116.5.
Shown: bpm 71
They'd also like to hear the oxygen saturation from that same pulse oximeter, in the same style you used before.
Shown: % 91
